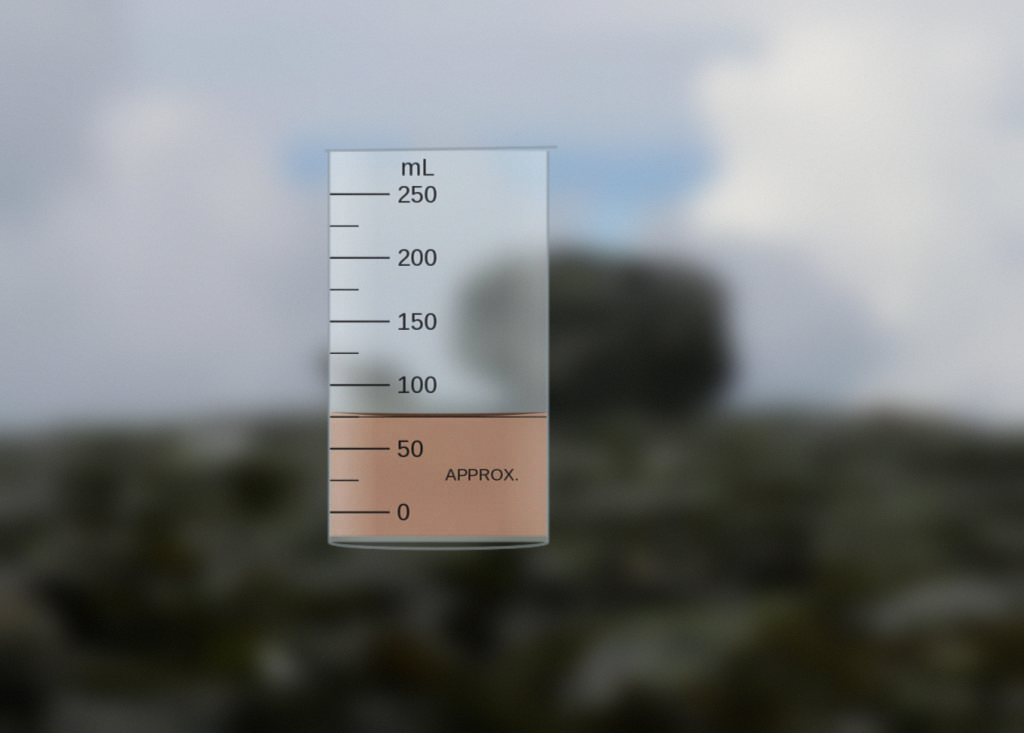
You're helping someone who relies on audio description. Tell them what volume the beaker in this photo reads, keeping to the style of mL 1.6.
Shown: mL 75
